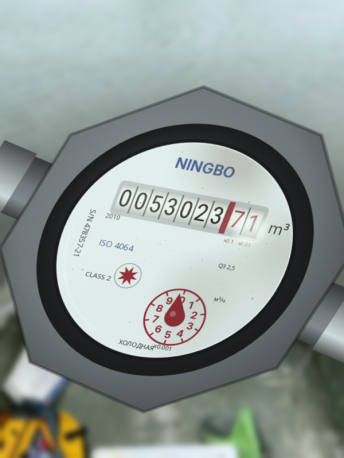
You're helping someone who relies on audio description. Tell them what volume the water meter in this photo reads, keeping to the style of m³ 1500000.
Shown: m³ 53023.709
